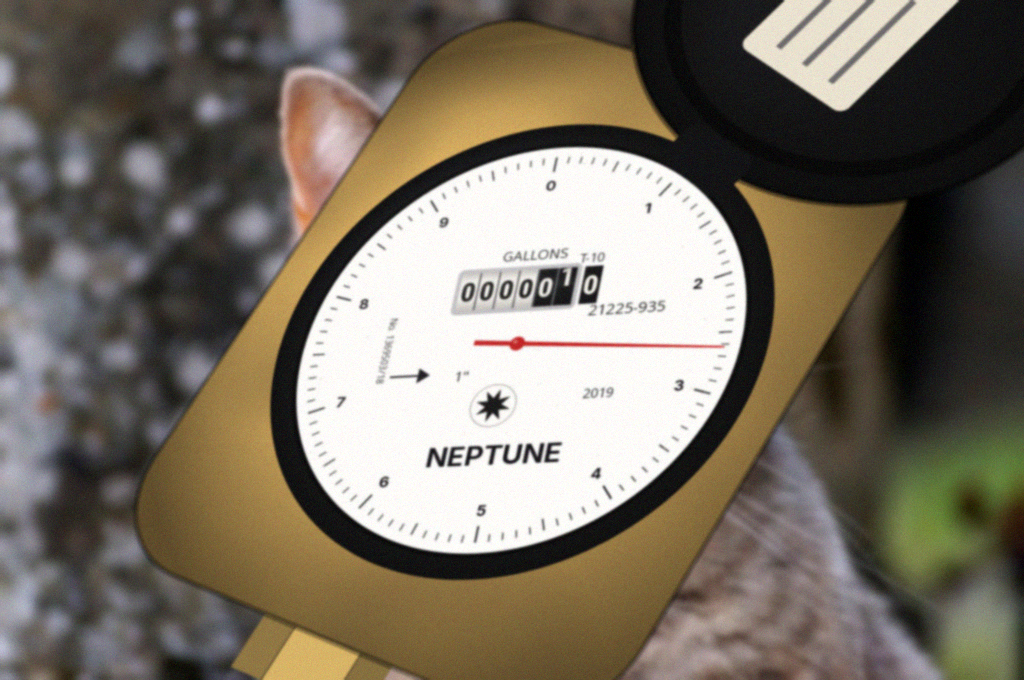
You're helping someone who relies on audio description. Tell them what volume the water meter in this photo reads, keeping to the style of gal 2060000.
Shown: gal 12.6
